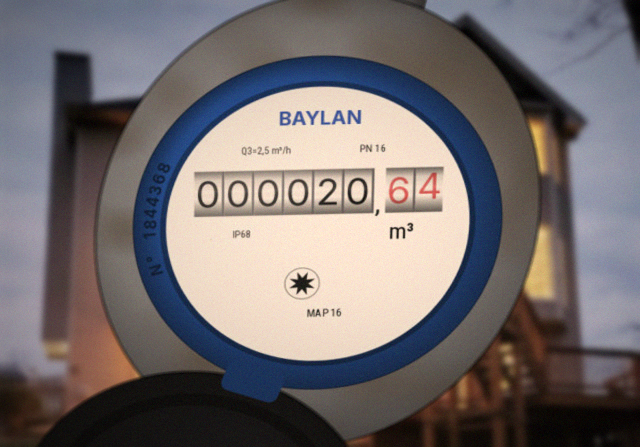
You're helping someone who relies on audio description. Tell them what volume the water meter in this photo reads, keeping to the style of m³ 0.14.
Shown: m³ 20.64
